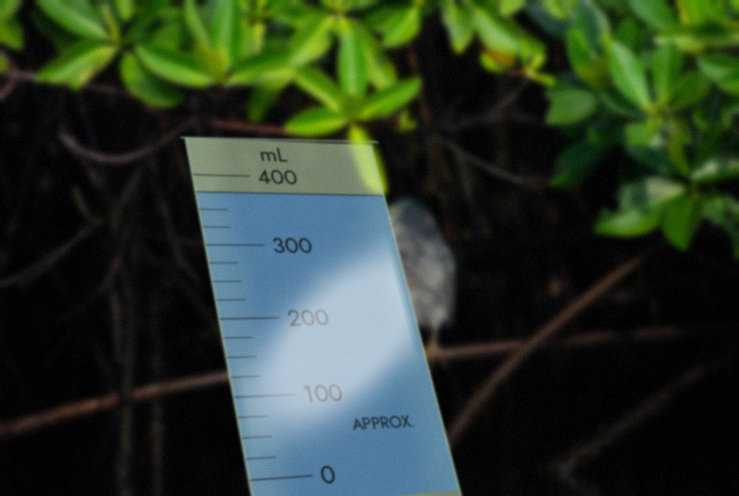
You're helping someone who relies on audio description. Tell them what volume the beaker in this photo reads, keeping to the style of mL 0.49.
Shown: mL 375
